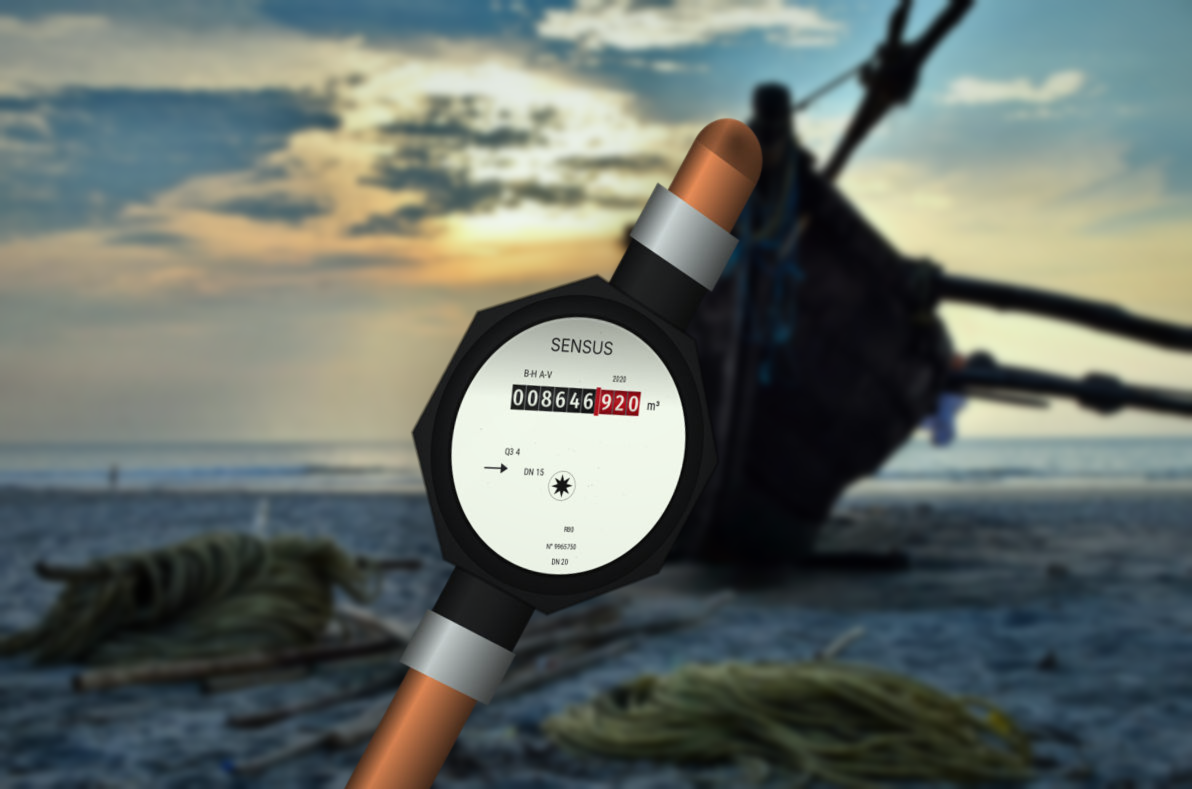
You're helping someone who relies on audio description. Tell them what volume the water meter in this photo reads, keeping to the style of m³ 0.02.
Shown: m³ 8646.920
